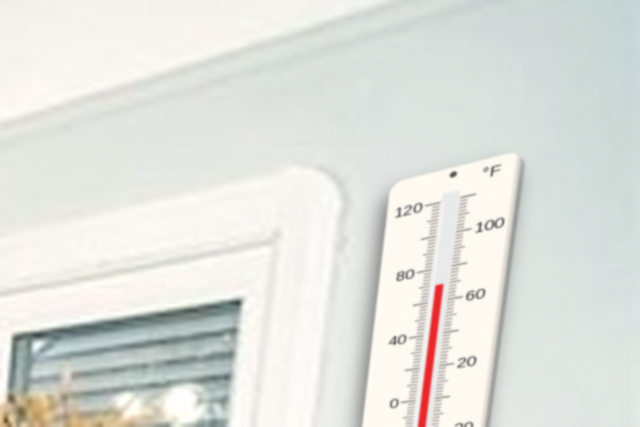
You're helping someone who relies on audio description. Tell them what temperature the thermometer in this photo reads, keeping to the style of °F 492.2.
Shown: °F 70
